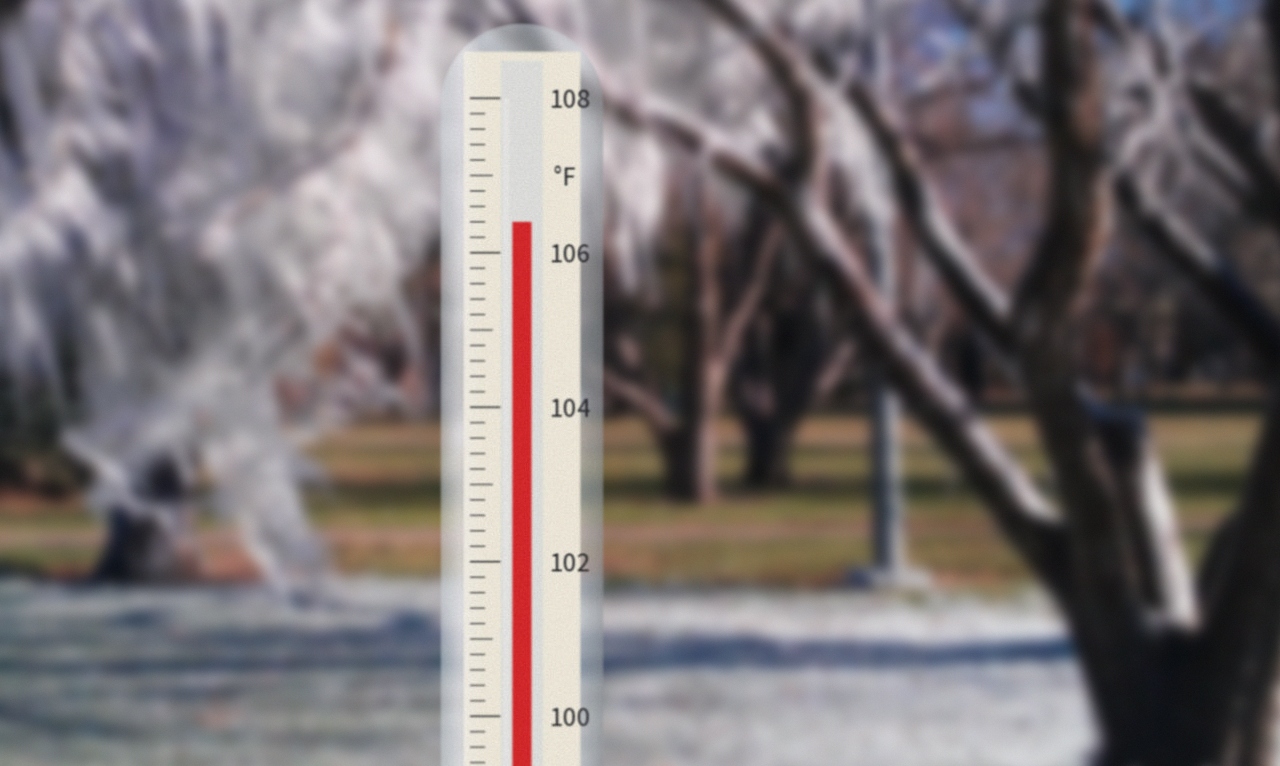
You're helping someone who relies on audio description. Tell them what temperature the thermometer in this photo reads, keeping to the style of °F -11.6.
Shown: °F 106.4
